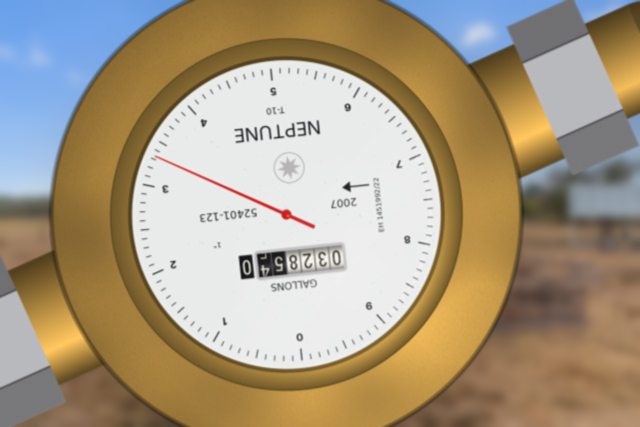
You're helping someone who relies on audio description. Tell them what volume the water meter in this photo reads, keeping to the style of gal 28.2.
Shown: gal 328543.3
